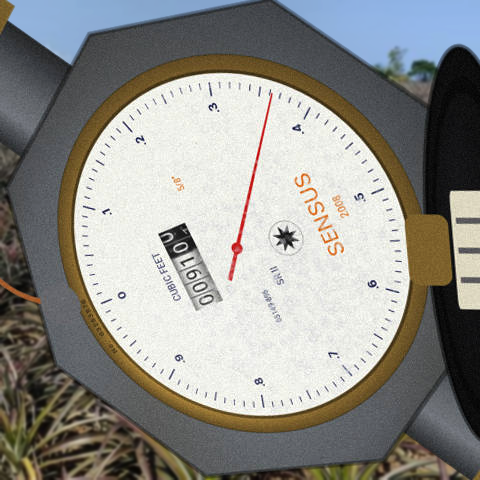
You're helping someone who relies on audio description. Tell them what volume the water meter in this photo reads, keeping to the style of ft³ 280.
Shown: ft³ 9100.36
